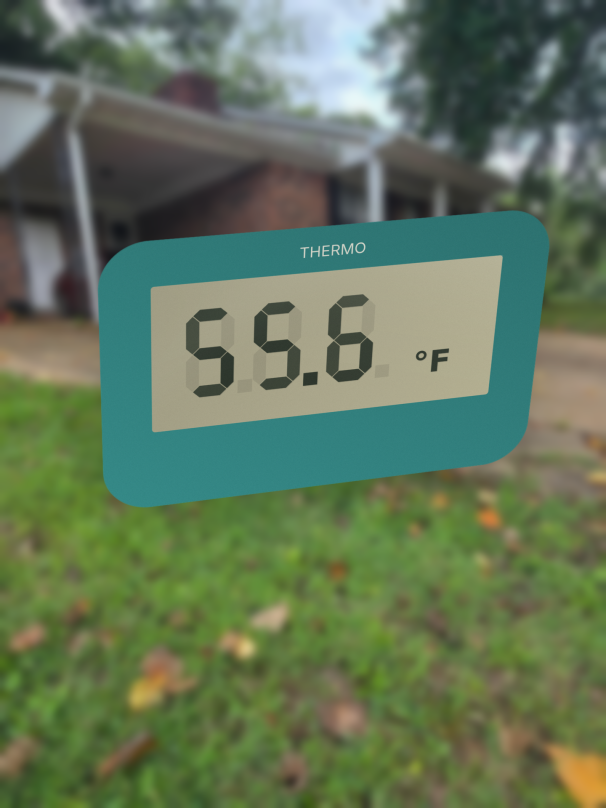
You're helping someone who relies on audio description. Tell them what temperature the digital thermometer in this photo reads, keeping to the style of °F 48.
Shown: °F 55.6
